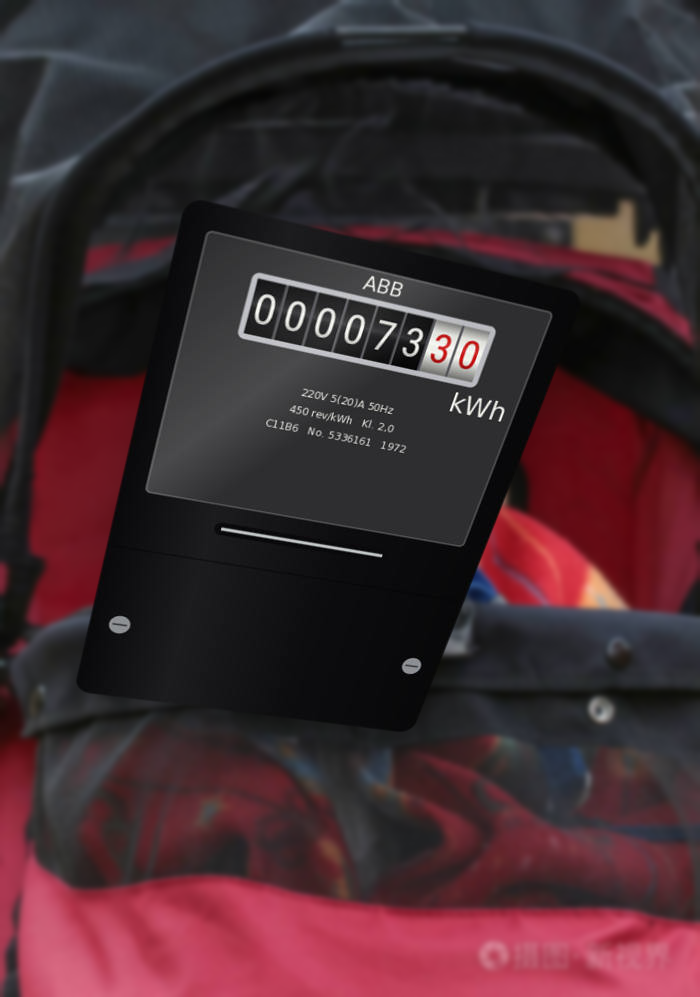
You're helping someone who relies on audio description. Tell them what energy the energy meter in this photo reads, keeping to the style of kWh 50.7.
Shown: kWh 73.30
